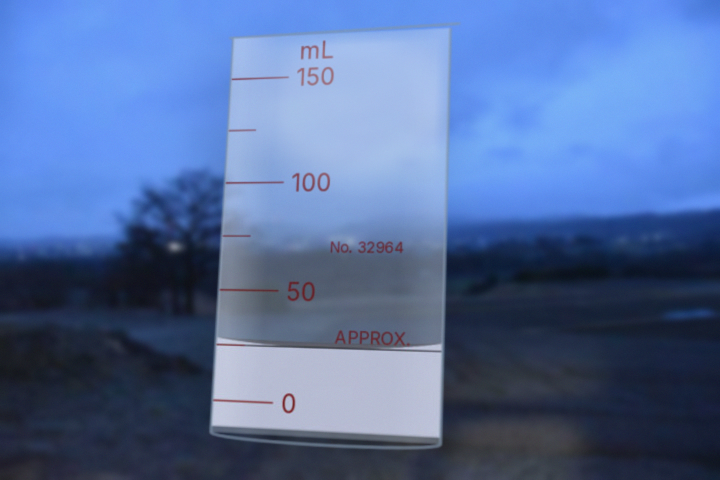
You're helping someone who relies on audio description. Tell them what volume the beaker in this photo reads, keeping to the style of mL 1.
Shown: mL 25
